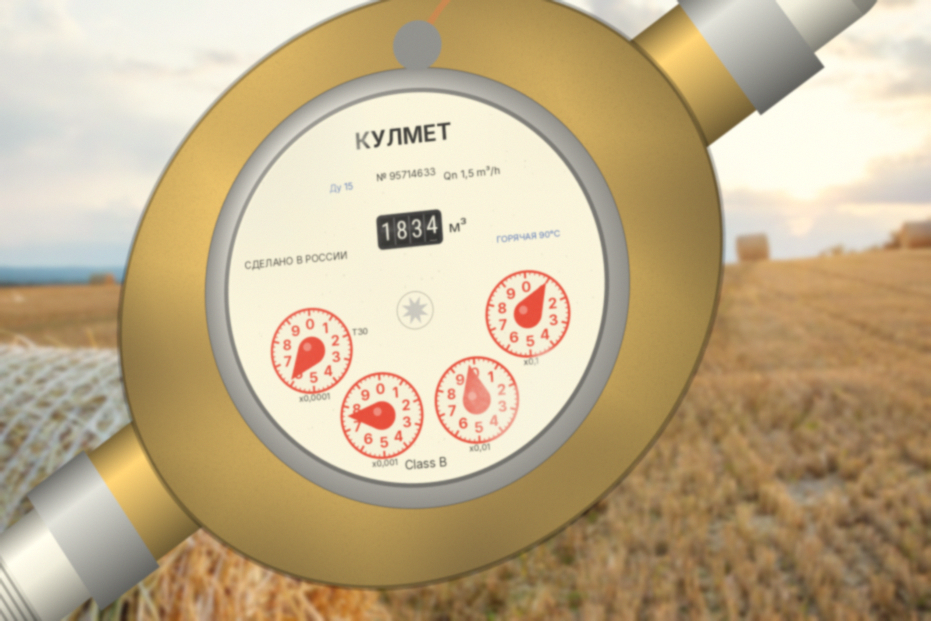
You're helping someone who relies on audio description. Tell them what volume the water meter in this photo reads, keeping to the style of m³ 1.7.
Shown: m³ 1834.0976
